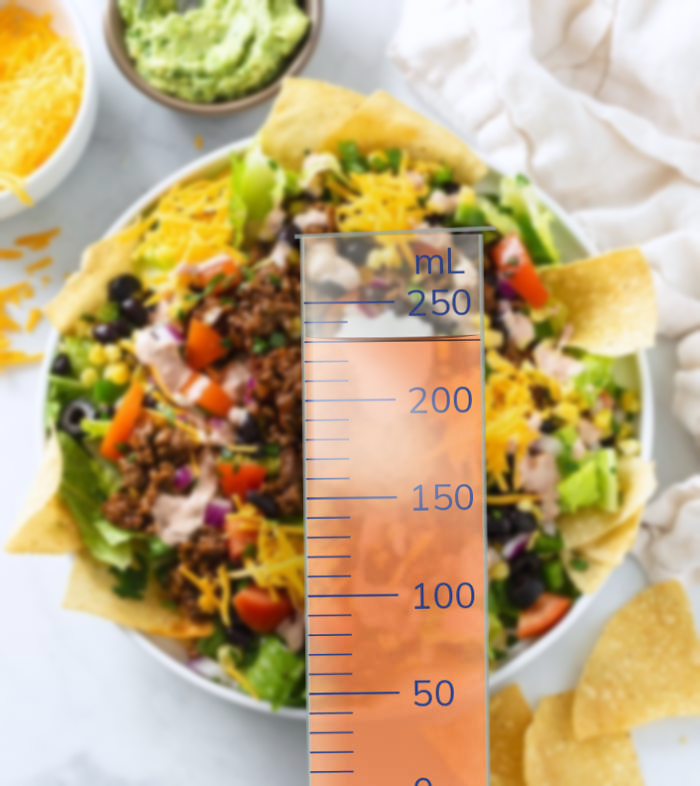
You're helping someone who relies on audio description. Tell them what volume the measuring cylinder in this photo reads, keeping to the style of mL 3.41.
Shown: mL 230
